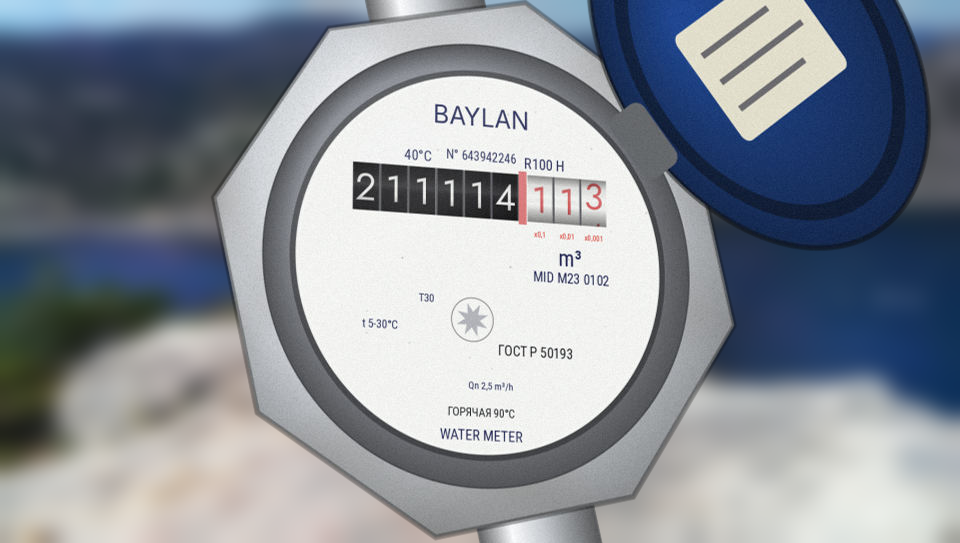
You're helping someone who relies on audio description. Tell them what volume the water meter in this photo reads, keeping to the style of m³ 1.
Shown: m³ 211114.113
